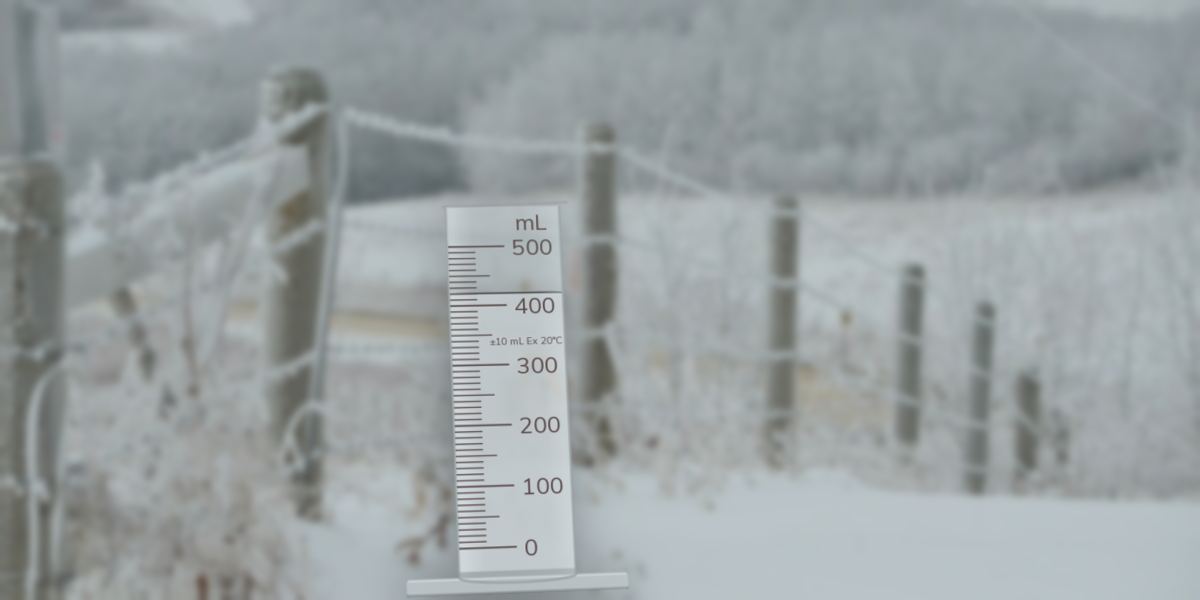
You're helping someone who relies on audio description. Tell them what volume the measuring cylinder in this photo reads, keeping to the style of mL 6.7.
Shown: mL 420
